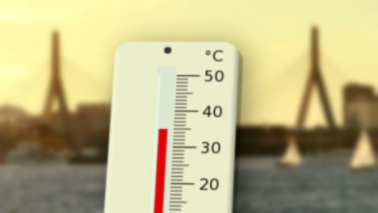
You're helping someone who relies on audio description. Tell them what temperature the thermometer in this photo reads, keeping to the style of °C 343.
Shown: °C 35
